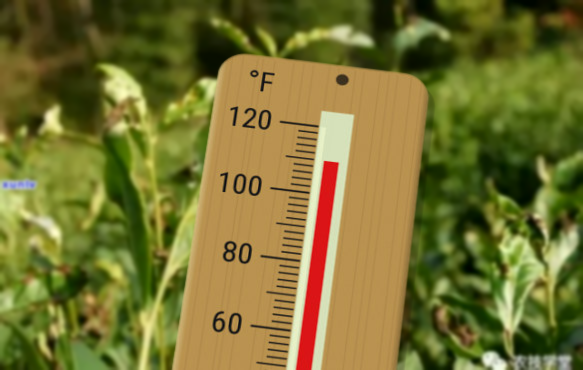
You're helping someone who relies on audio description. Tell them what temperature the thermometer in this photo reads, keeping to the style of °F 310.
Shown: °F 110
